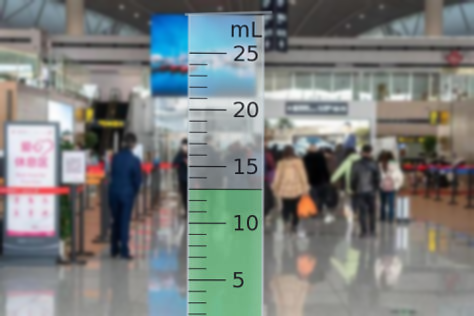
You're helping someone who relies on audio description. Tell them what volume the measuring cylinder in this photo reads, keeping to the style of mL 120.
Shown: mL 13
